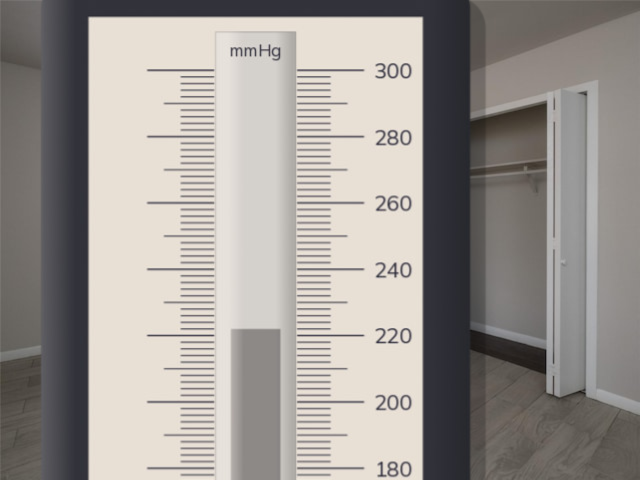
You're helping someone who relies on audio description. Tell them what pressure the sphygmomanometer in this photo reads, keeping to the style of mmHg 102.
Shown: mmHg 222
